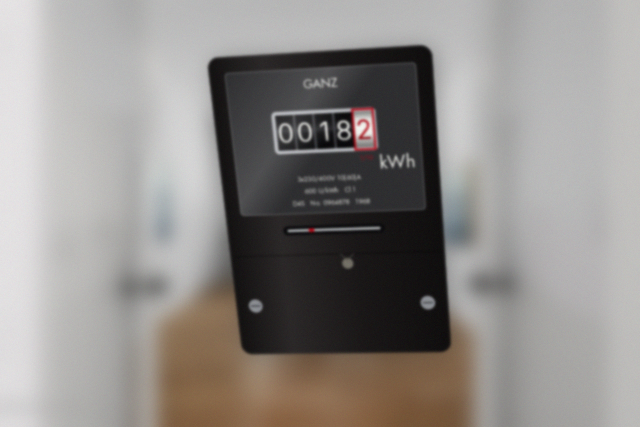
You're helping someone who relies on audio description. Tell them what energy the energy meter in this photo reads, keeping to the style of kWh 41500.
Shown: kWh 18.2
